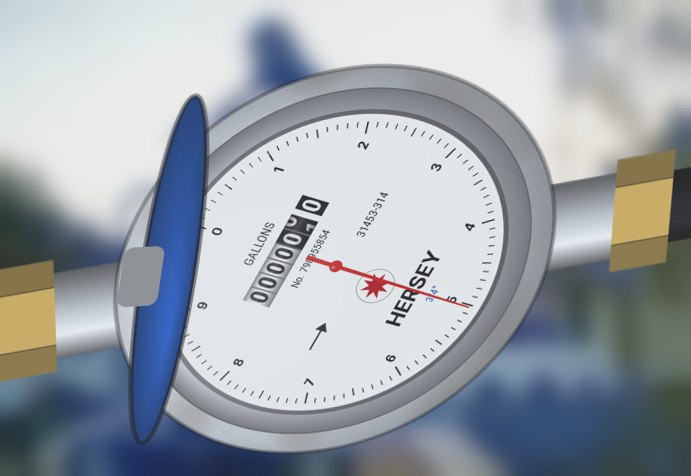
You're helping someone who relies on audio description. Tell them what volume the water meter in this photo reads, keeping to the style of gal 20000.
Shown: gal 5.0
